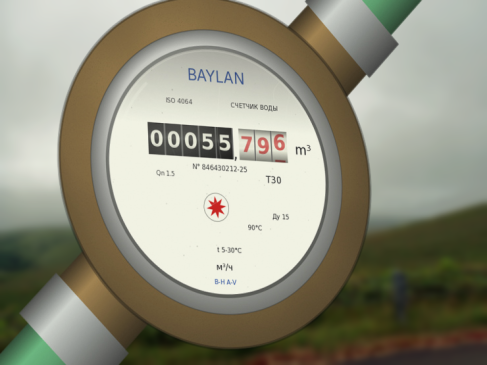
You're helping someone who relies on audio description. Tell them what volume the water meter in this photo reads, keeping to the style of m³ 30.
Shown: m³ 55.796
